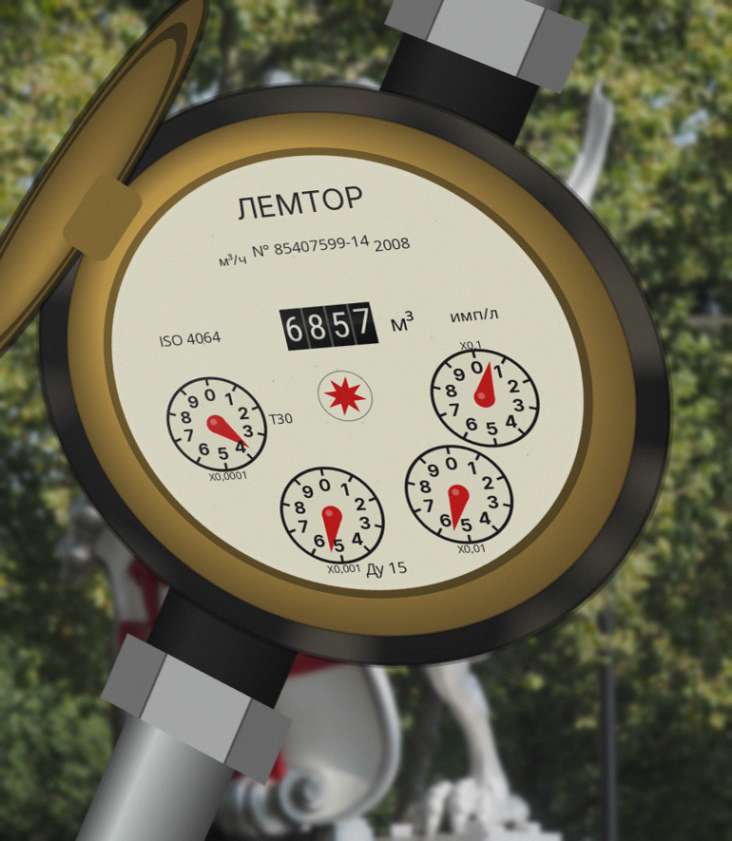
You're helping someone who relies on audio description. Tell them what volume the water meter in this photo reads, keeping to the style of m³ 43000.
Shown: m³ 6857.0553
